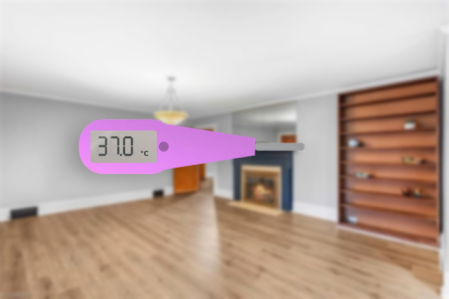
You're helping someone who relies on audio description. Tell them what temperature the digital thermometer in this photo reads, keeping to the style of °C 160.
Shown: °C 37.0
